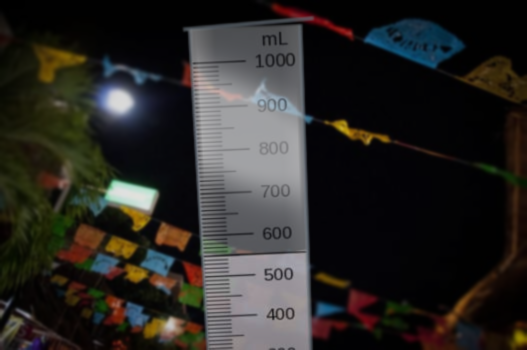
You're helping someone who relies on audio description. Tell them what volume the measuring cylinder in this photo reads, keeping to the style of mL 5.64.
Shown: mL 550
